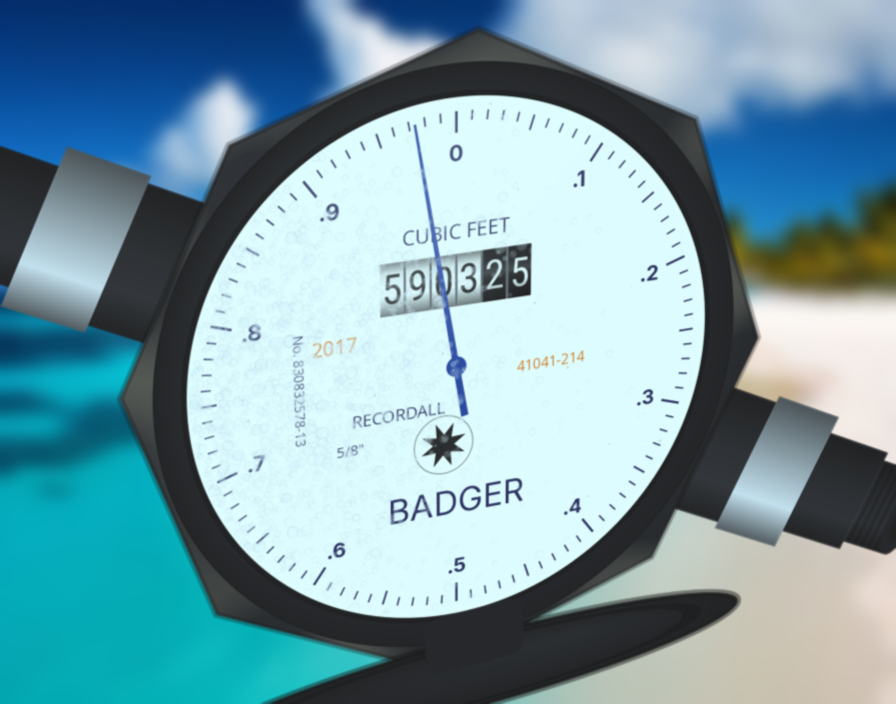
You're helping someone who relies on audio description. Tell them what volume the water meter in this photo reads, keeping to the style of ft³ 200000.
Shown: ft³ 590324.97
